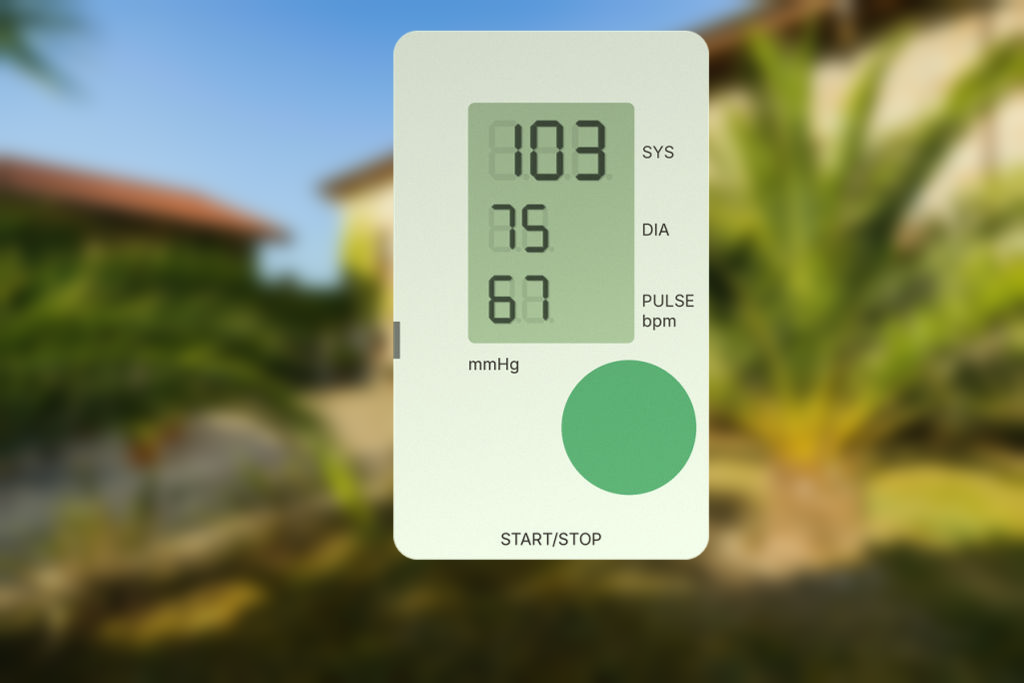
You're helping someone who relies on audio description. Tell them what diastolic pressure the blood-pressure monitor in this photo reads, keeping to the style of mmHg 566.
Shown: mmHg 75
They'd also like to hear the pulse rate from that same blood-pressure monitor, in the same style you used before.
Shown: bpm 67
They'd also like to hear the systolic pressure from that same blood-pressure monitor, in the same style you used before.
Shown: mmHg 103
